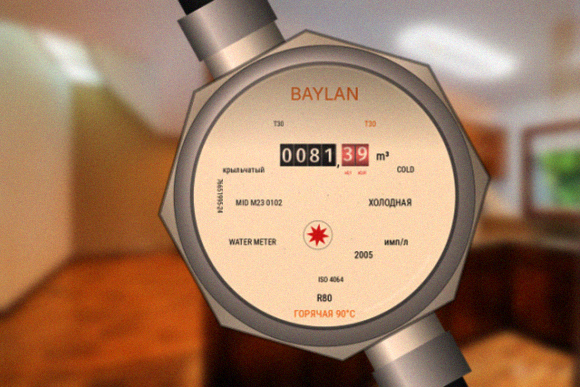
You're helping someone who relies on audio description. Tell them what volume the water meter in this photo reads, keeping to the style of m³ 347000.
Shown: m³ 81.39
